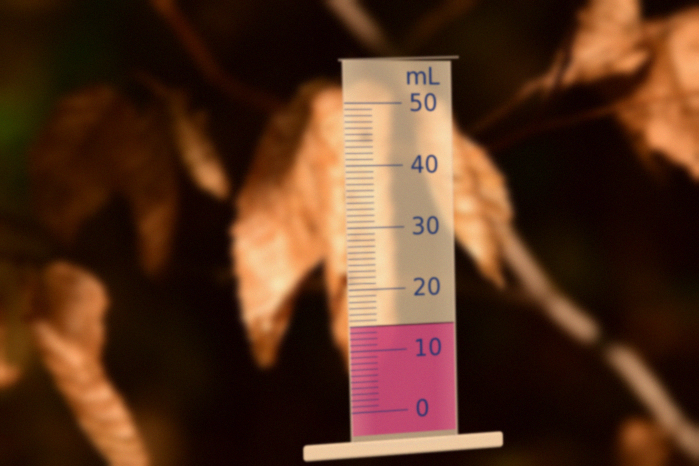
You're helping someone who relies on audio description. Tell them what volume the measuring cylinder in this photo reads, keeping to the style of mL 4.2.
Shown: mL 14
